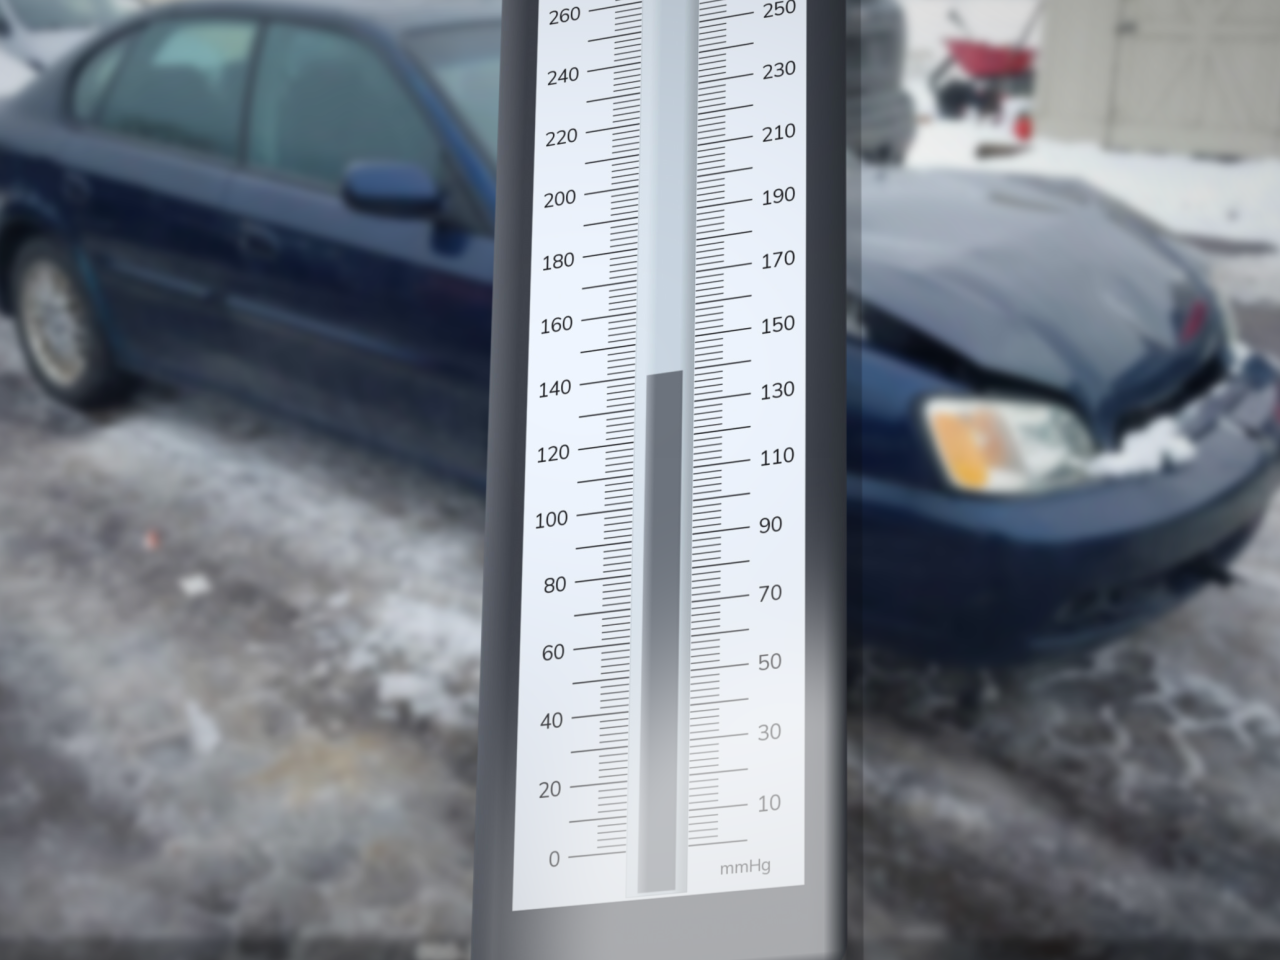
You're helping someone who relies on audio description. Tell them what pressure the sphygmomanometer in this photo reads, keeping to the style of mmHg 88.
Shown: mmHg 140
